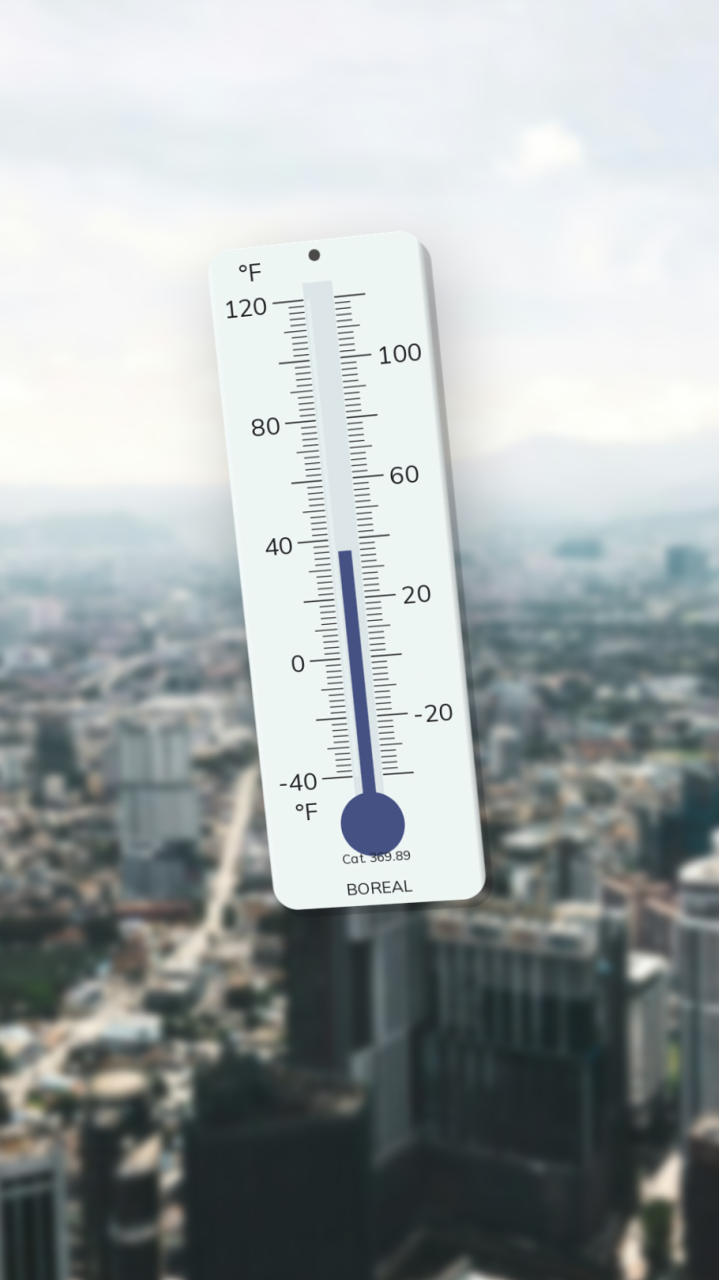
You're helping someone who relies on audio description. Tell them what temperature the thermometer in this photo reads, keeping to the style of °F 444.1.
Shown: °F 36
